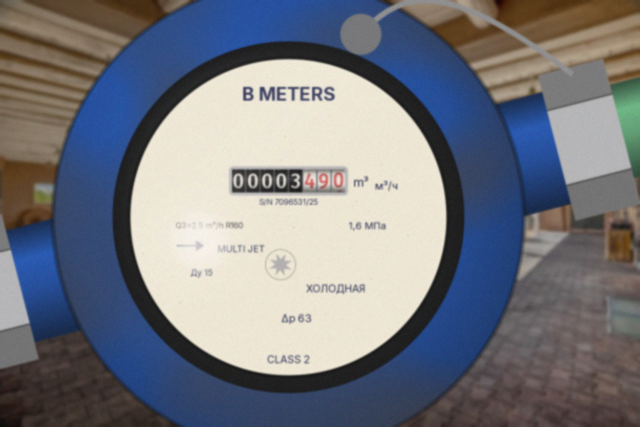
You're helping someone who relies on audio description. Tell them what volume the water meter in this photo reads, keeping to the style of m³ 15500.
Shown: m³ 3.490
